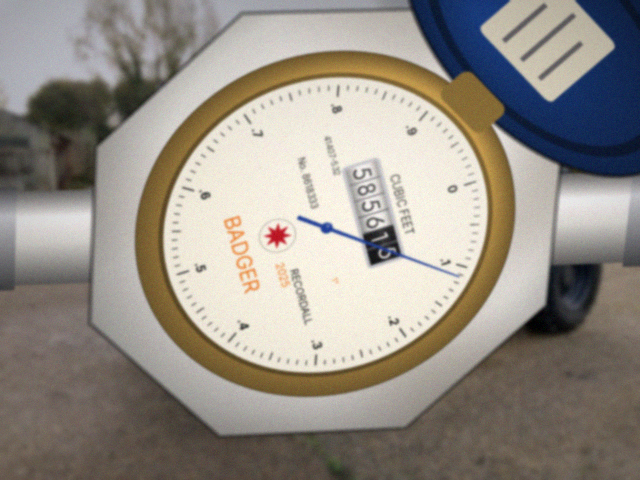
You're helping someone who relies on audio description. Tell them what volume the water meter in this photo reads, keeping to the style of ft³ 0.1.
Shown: ft³ 585615.11
